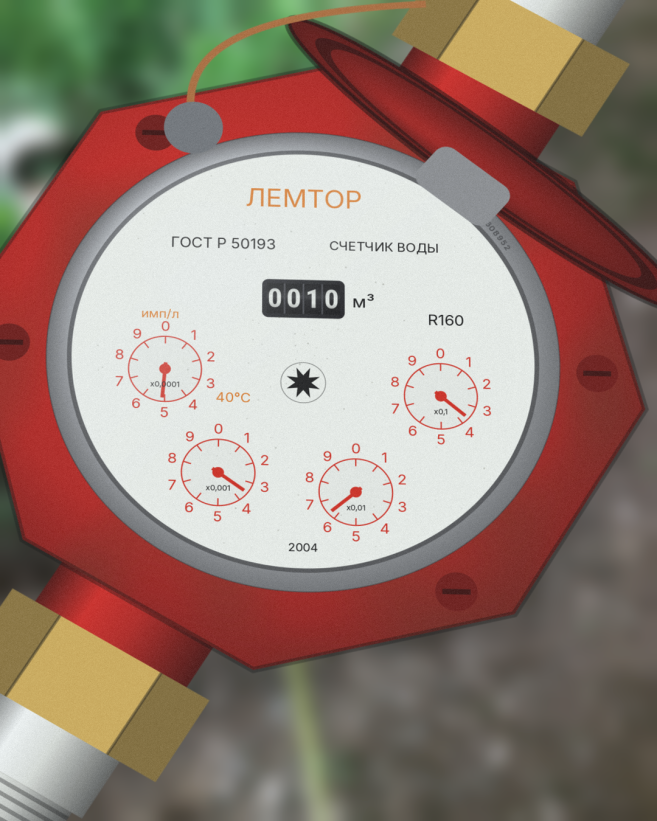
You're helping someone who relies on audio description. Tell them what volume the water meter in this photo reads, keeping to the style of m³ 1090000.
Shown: m³ 10.3635
